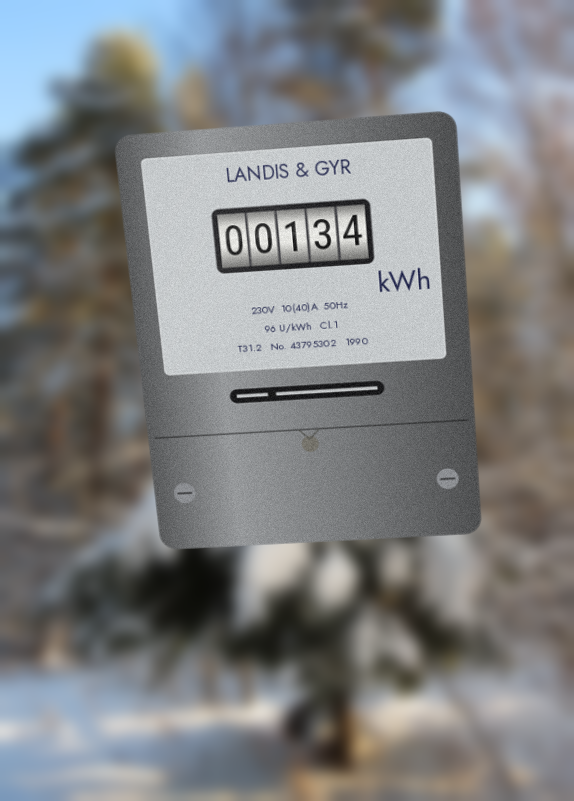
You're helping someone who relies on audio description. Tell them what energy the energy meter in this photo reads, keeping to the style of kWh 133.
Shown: kWh 134
